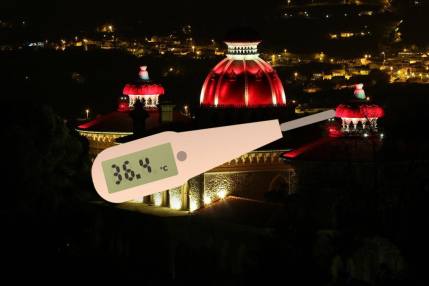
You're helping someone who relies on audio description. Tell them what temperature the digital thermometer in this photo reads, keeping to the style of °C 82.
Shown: °C 36.4
